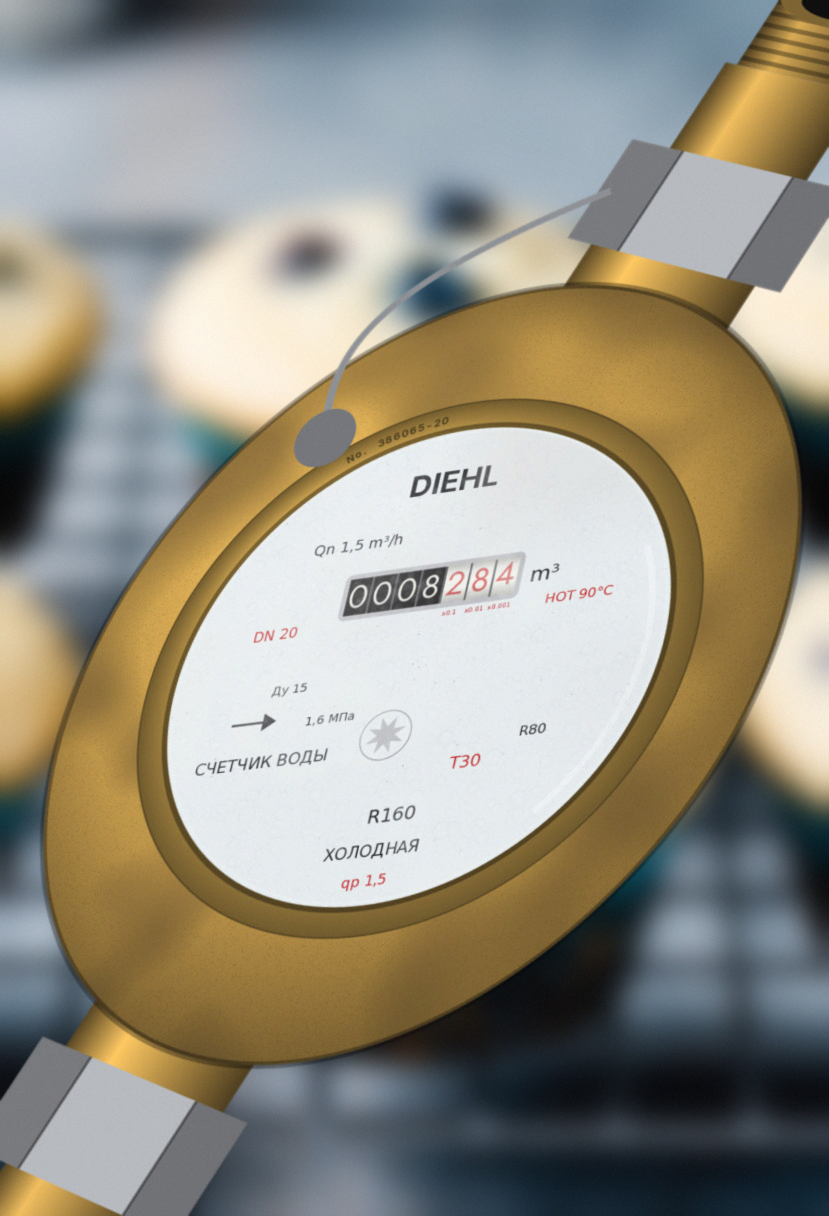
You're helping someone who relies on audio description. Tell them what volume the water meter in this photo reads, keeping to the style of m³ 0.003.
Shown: m³ 8.284
